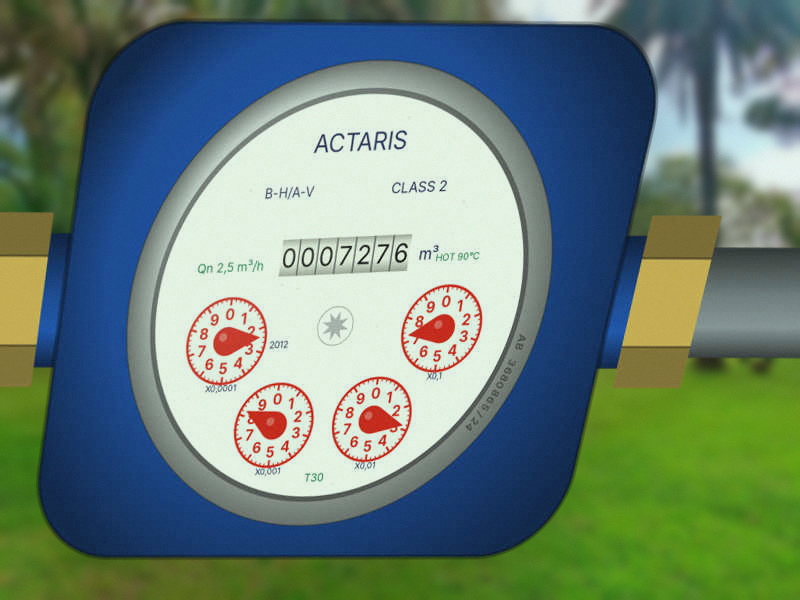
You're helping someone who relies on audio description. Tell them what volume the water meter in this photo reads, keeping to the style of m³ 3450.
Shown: m³ 7276.7282
